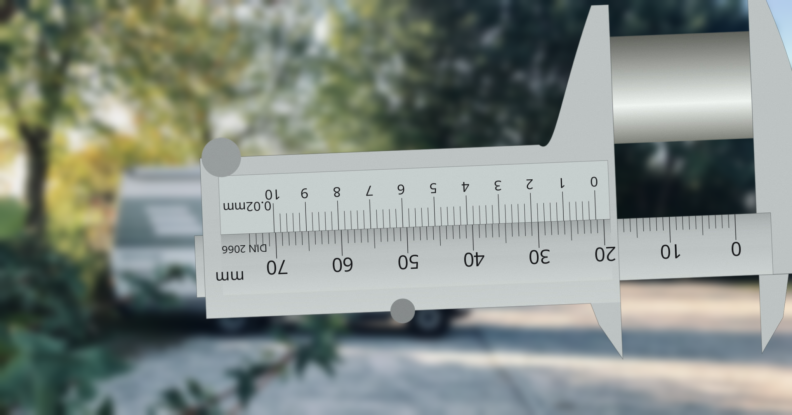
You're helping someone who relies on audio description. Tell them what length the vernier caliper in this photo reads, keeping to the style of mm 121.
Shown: mm 21.2
